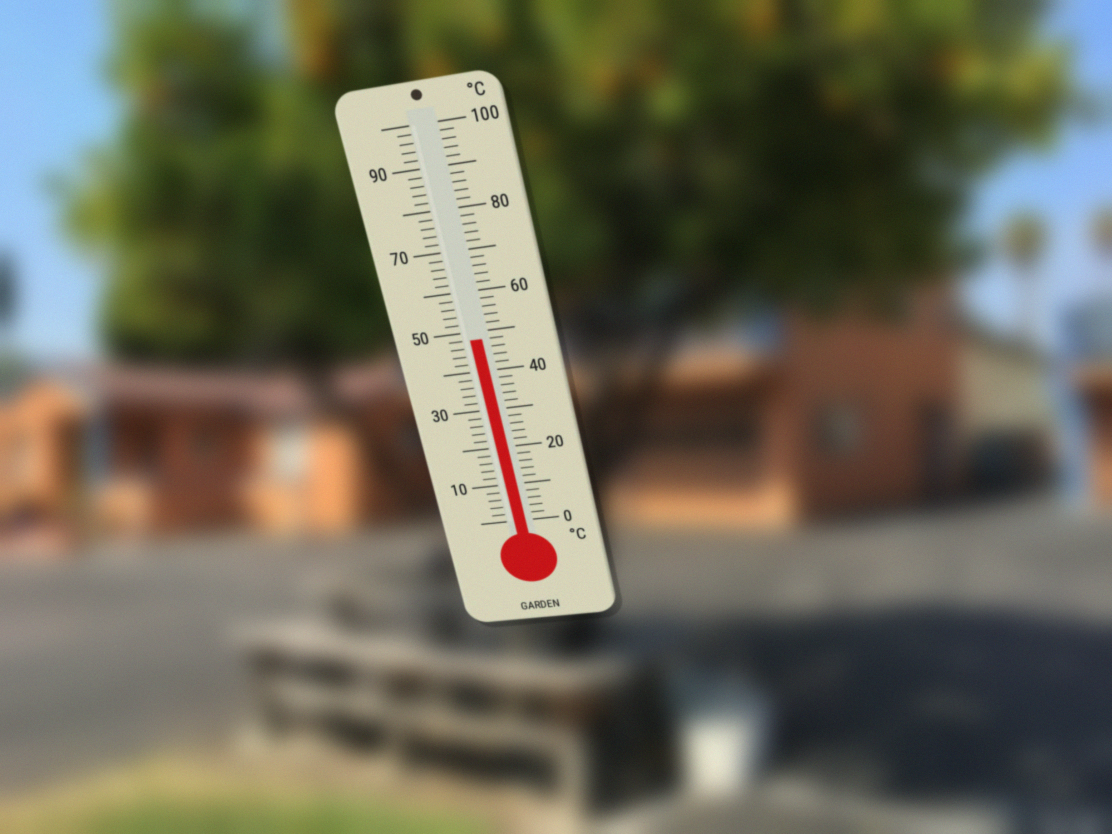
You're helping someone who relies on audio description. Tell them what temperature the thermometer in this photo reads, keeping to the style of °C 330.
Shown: °C 48
